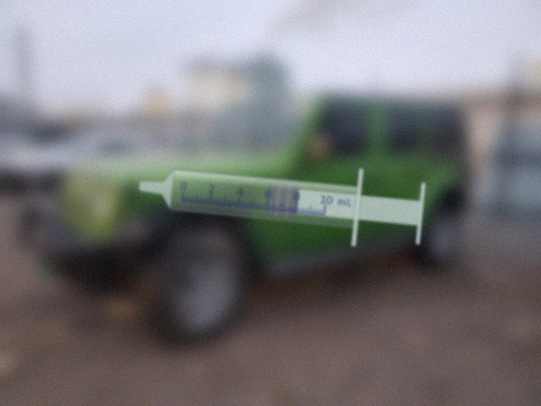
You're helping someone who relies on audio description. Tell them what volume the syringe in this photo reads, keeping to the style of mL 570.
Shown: mL 6
